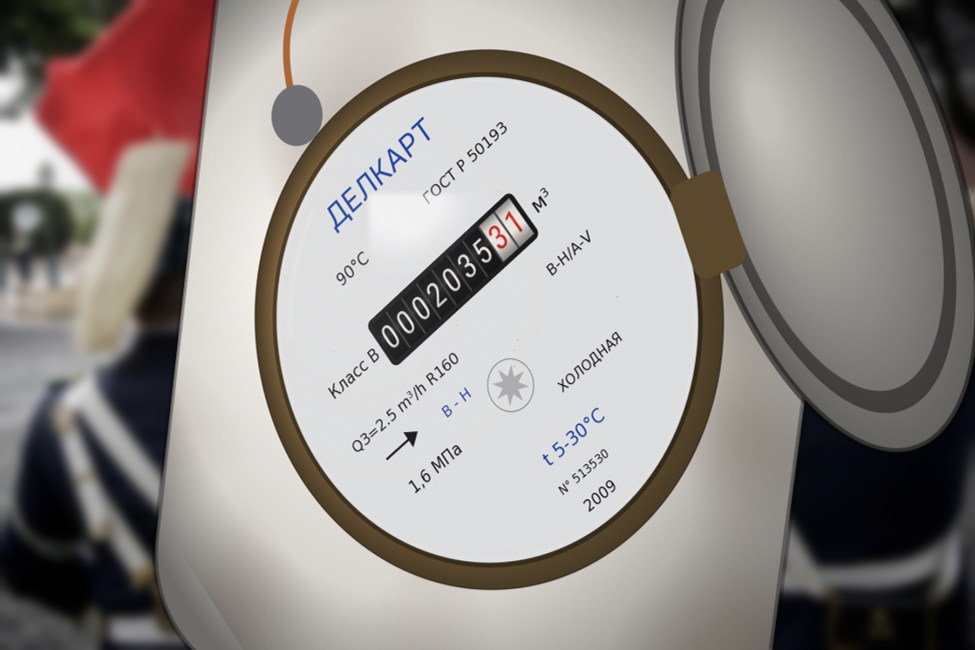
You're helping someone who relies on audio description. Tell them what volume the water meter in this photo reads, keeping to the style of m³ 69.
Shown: m³ 2035.31
